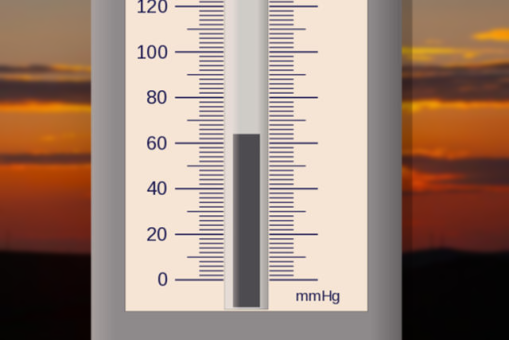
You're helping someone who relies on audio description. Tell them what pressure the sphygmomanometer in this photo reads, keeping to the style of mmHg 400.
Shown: mmHg 64
